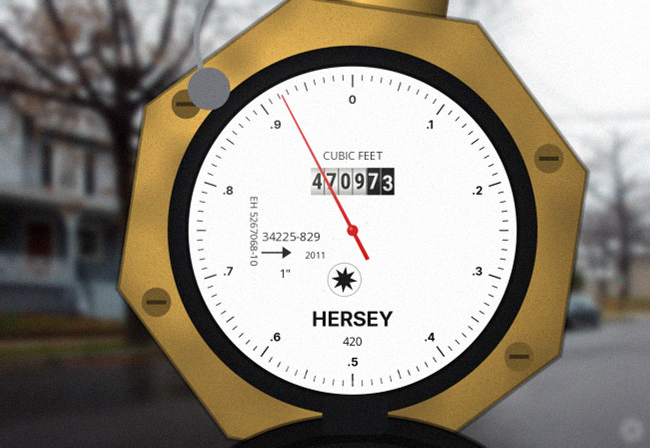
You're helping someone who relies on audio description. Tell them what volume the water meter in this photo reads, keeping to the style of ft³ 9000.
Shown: ft³ 470972.92
